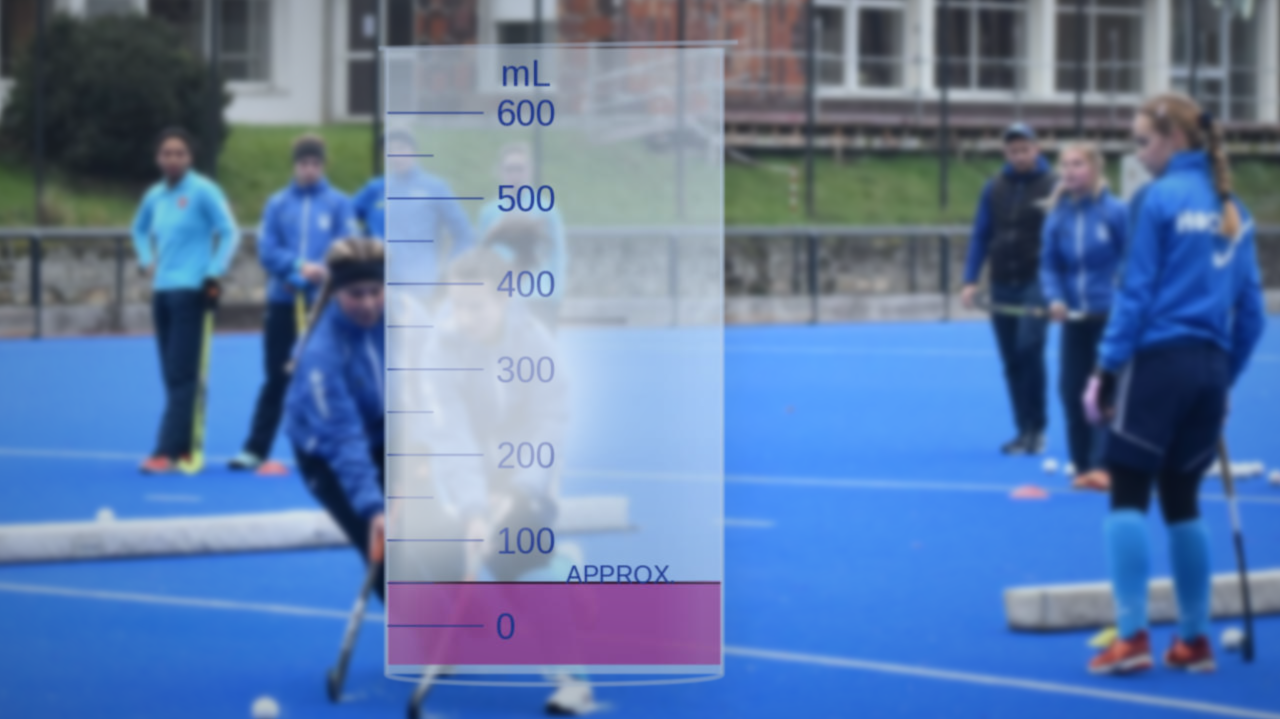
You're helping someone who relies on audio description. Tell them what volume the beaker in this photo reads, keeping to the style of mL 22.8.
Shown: mL 50
